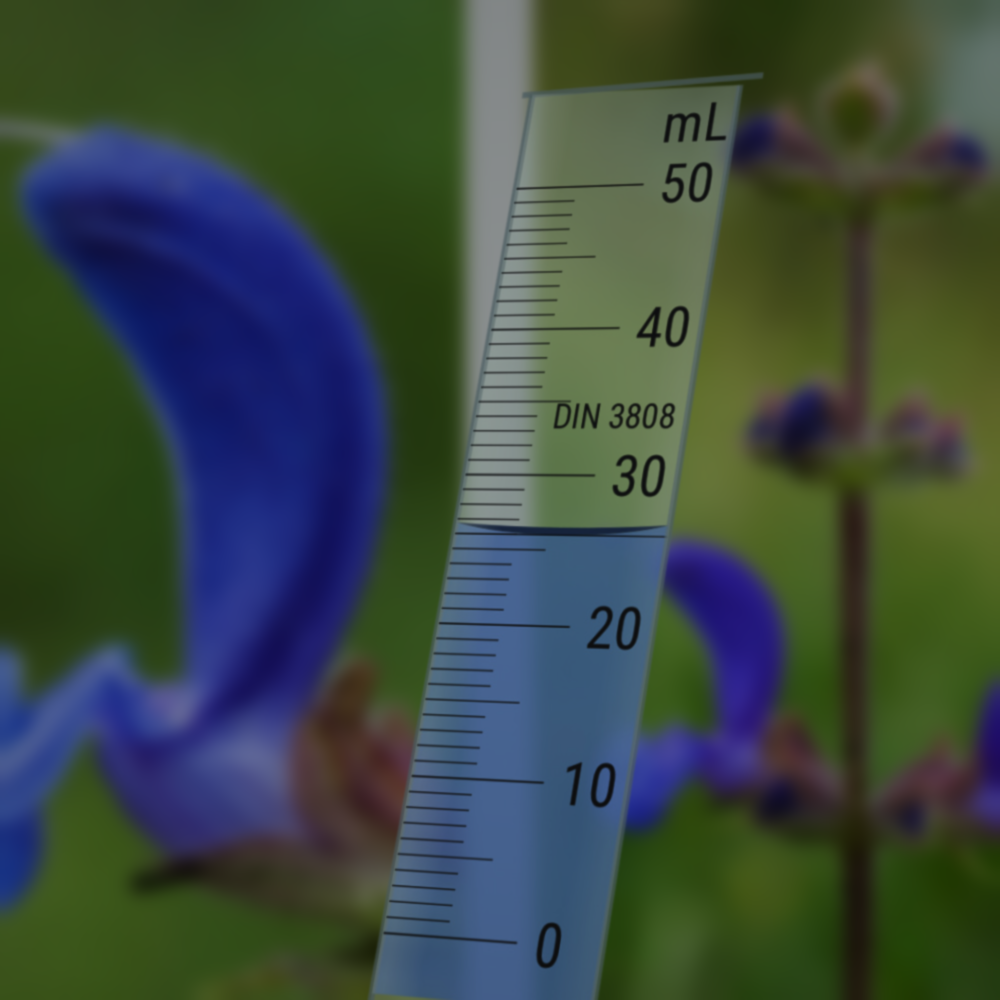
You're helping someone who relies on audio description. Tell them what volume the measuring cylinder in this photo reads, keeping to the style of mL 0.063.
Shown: mL 26
